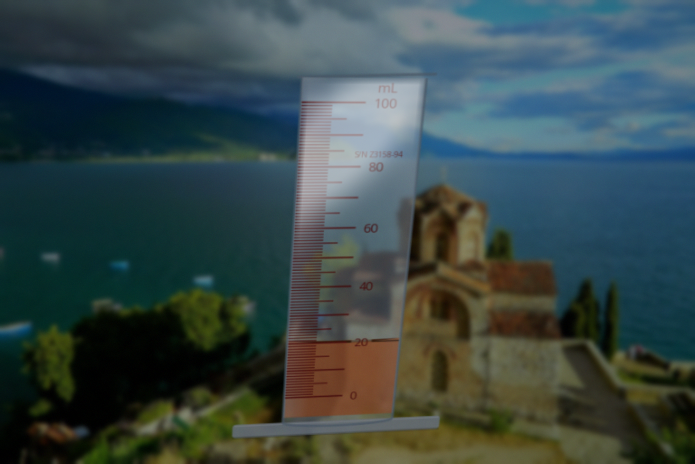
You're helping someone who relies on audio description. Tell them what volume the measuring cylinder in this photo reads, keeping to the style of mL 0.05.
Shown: mL 20
